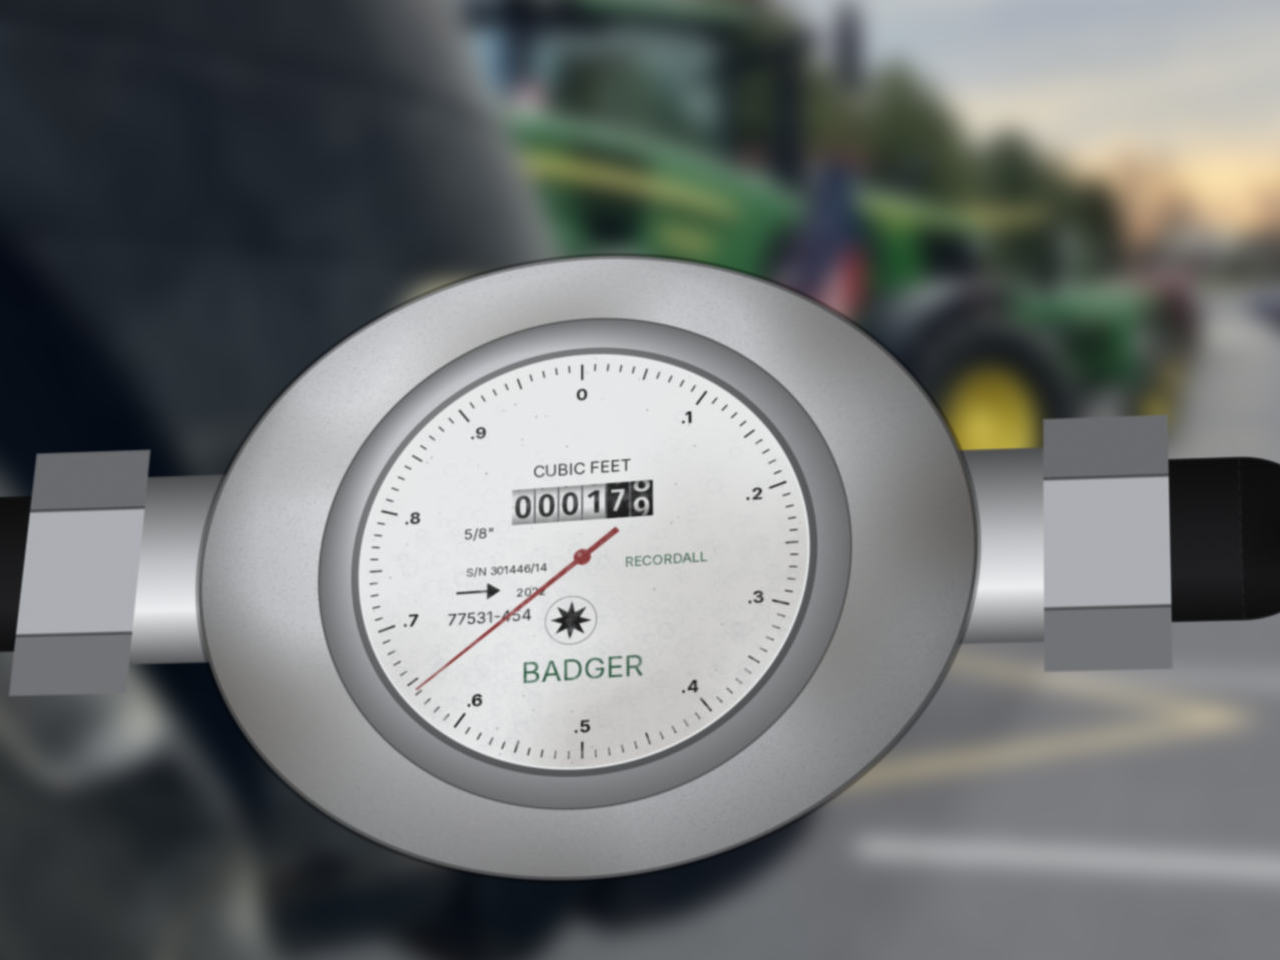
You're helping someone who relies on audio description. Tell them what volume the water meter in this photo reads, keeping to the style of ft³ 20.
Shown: ft³ 178.64
